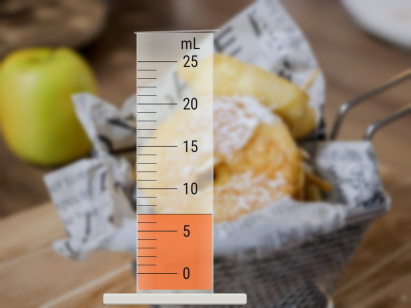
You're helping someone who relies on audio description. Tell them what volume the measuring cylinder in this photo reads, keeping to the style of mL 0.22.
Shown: mL 7
